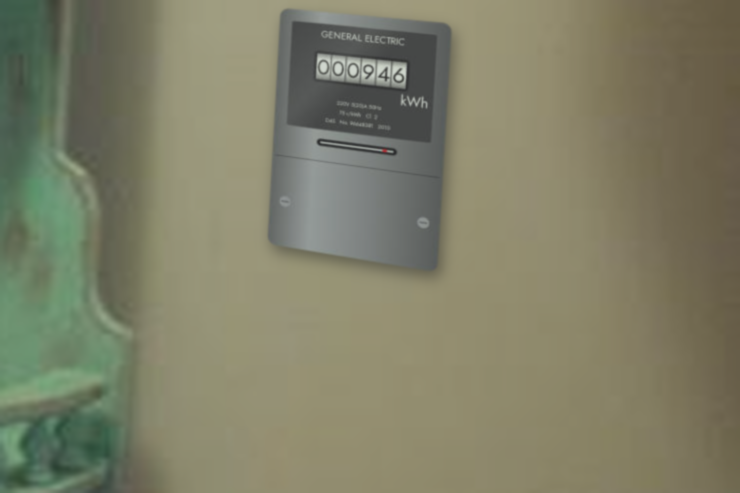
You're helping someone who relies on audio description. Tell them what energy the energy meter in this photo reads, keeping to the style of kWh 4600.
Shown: kWh 946
